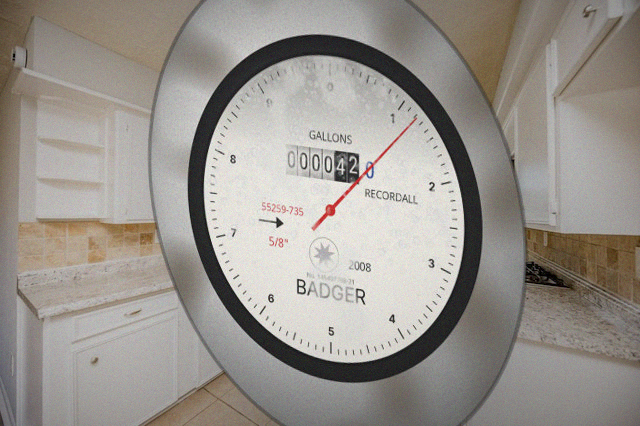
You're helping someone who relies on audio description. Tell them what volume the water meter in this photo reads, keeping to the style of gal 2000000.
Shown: gal 421.2
